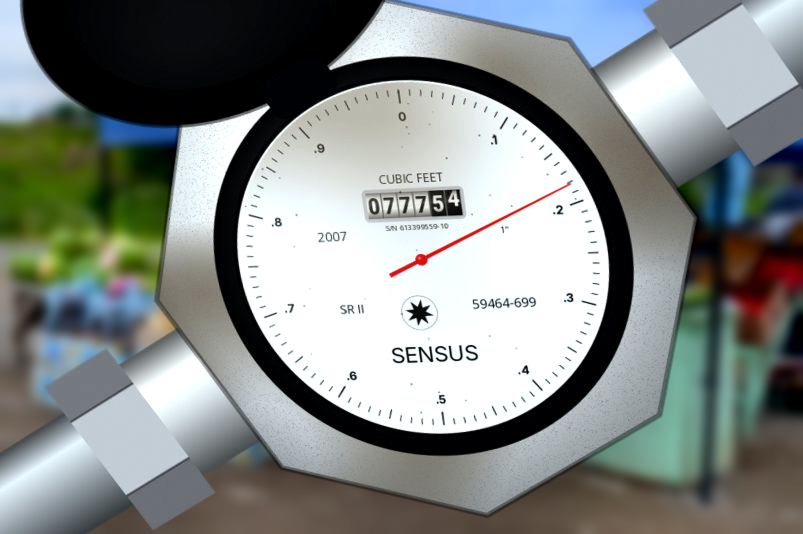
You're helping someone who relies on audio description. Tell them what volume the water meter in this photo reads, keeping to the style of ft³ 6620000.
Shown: ft³ 77754.18
